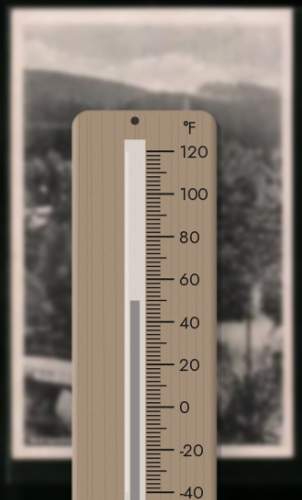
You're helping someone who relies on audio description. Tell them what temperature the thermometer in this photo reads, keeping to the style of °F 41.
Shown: °F 50
